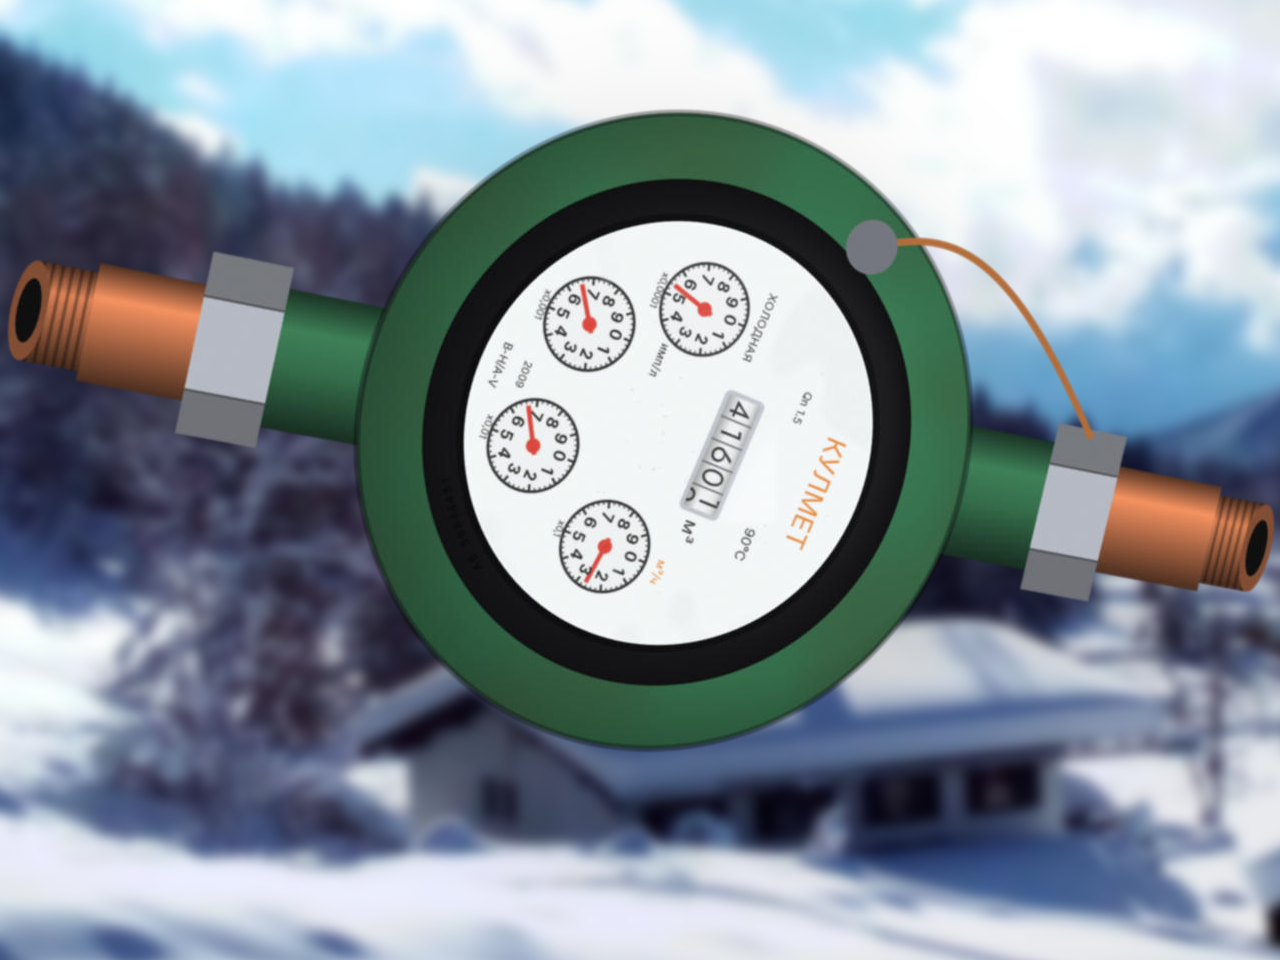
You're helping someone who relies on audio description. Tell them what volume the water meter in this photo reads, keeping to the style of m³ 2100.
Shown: m³ 41601.2665
